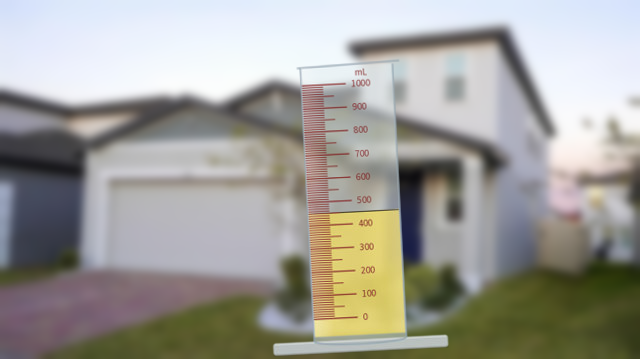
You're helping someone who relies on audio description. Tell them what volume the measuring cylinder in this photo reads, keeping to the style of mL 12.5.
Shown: mL 450
